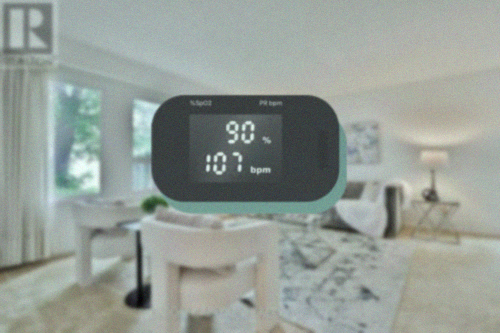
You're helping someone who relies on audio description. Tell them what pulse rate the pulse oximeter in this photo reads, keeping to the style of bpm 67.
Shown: bpm 107
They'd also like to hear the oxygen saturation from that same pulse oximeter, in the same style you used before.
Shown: % 90
